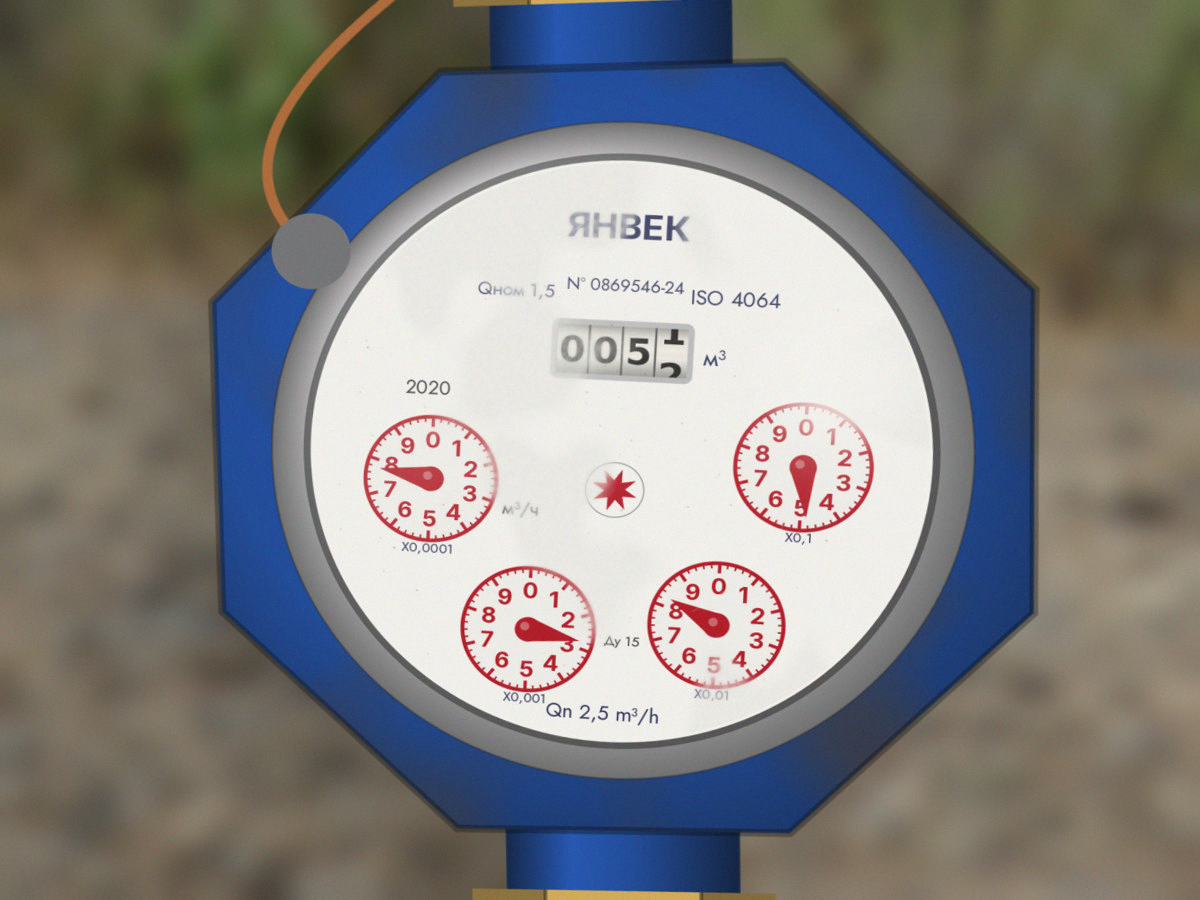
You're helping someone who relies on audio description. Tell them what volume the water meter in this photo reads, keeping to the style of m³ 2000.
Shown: m³ 51.4827
